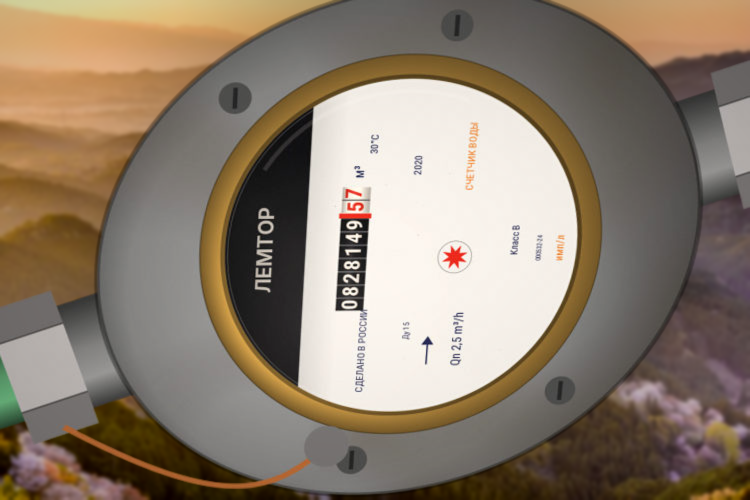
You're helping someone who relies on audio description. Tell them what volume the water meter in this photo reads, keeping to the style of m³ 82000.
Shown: m³ 828149.57
